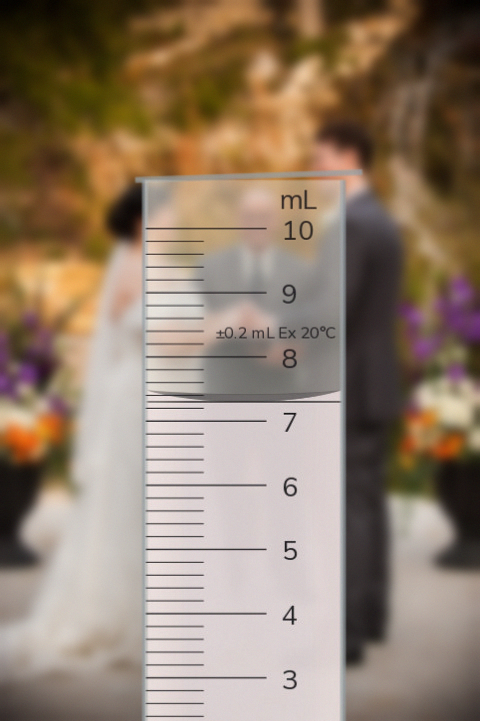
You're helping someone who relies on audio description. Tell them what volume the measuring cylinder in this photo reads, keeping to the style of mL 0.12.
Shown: mL 7.3
